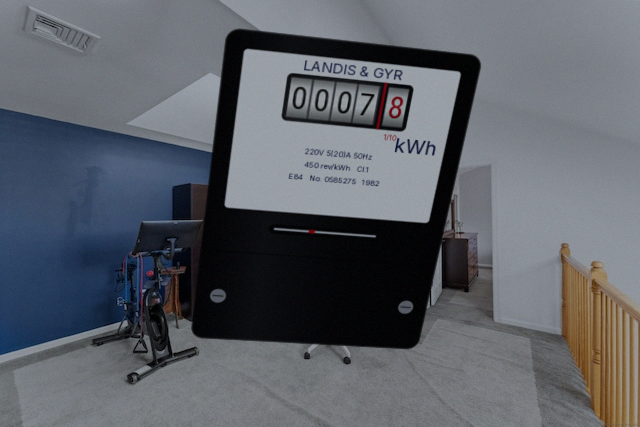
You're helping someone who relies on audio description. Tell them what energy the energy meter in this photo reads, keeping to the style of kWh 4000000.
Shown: kWh 7.8
